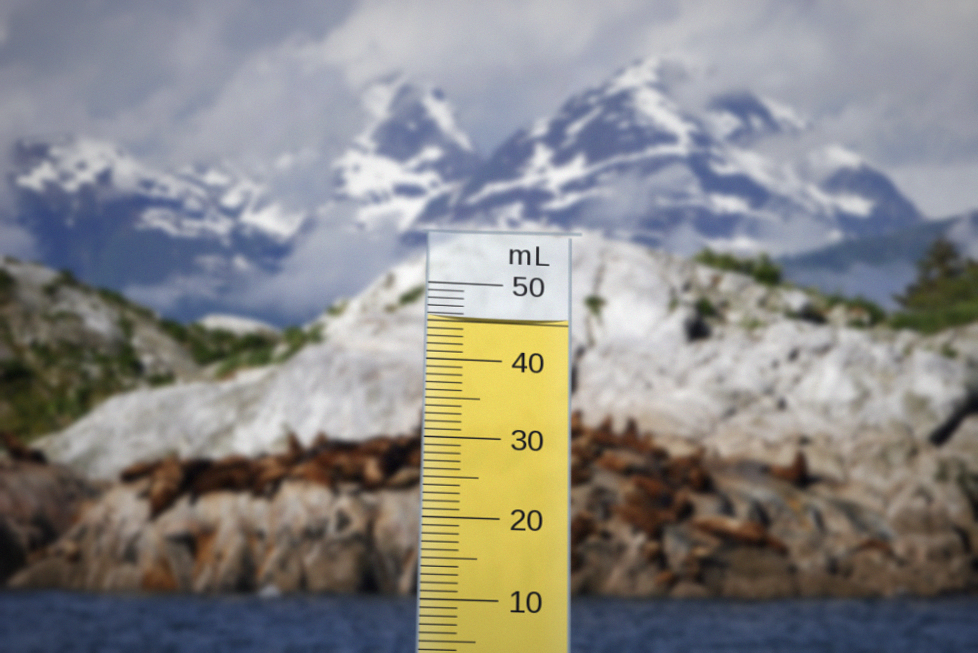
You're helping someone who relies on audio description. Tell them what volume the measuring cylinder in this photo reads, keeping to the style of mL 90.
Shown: mL 45
